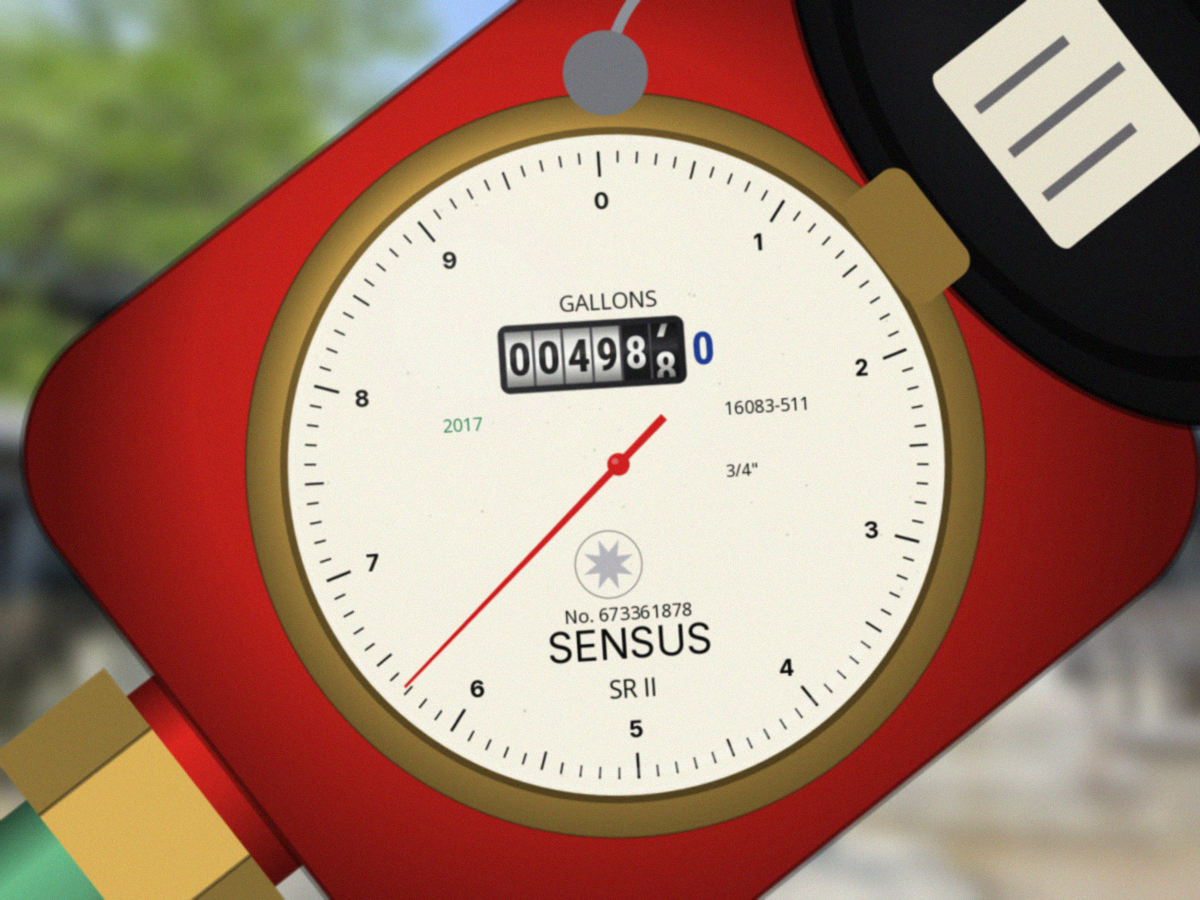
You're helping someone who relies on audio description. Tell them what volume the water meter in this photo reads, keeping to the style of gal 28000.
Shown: gal 49876.3
